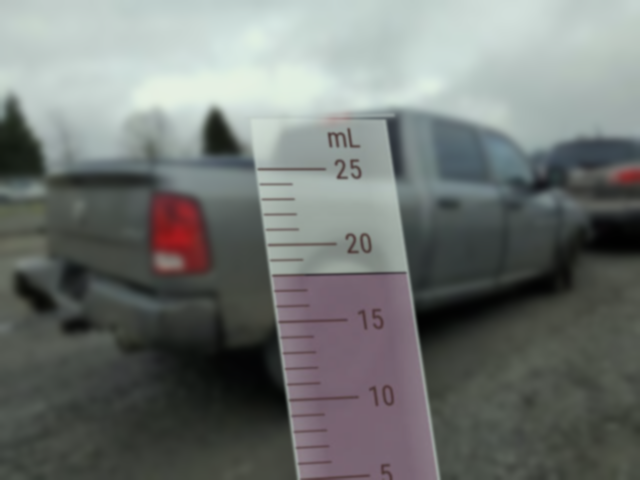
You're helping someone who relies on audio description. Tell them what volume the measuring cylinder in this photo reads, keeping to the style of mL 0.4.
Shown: mL 18
